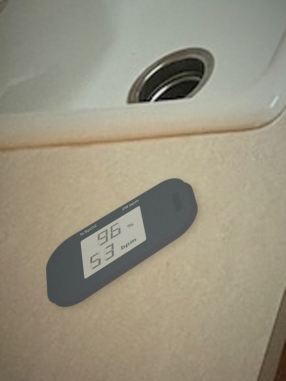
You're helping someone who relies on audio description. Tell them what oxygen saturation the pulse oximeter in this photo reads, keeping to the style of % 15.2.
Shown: % 96
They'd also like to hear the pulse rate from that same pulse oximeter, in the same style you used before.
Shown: bpm 53
